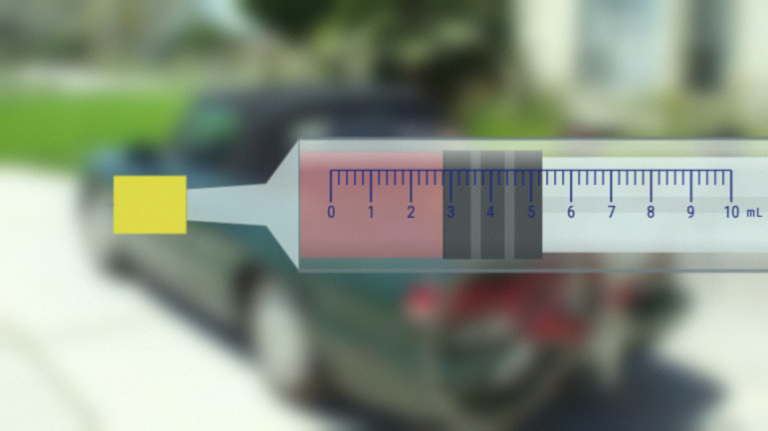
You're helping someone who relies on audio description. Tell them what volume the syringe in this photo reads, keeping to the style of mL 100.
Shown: mL 2.8
